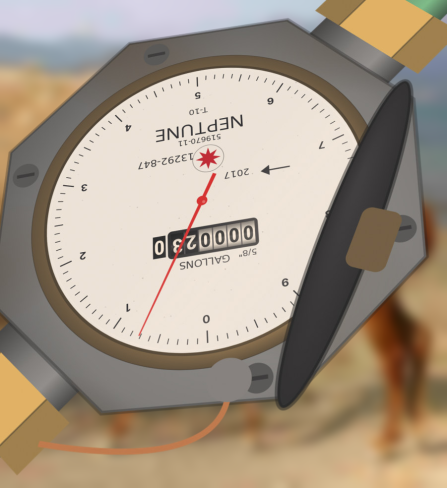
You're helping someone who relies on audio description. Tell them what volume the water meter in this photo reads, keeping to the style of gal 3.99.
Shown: gal 230.7
